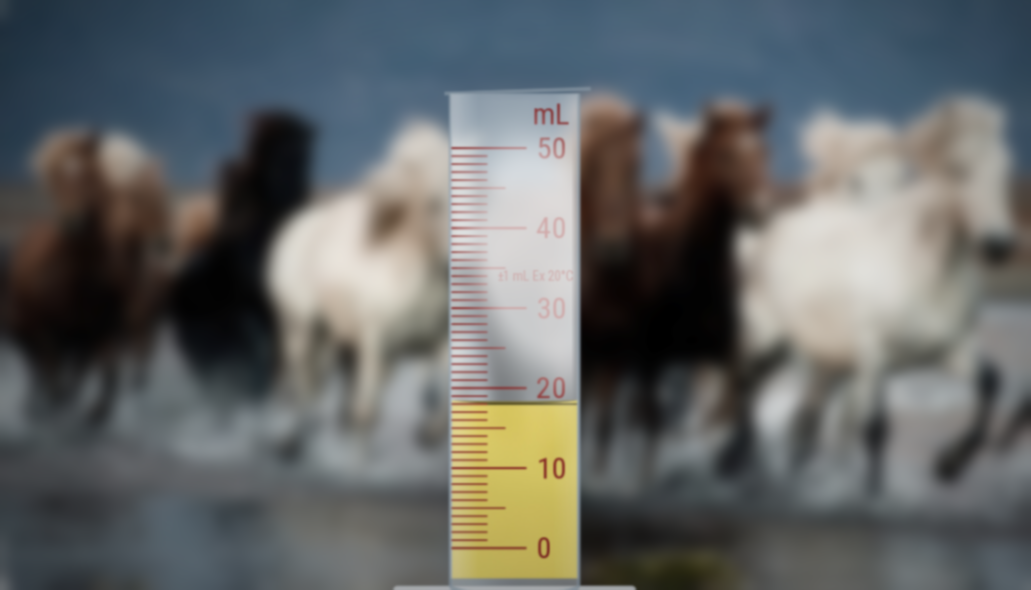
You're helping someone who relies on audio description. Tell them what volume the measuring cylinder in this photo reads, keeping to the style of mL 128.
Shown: mL 18
